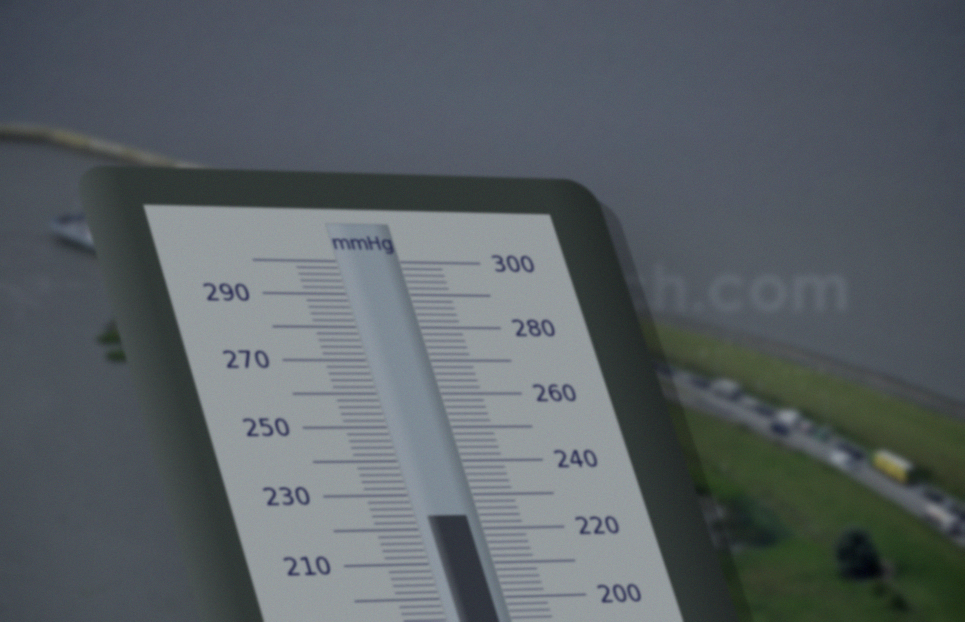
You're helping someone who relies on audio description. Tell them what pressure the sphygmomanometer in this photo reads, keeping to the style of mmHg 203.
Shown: mmHg 224
